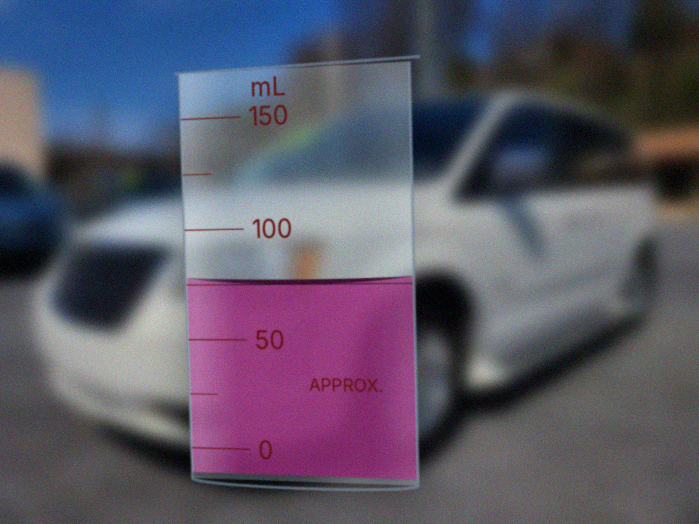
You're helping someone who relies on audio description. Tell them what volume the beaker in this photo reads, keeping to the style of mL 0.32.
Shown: mL 75
